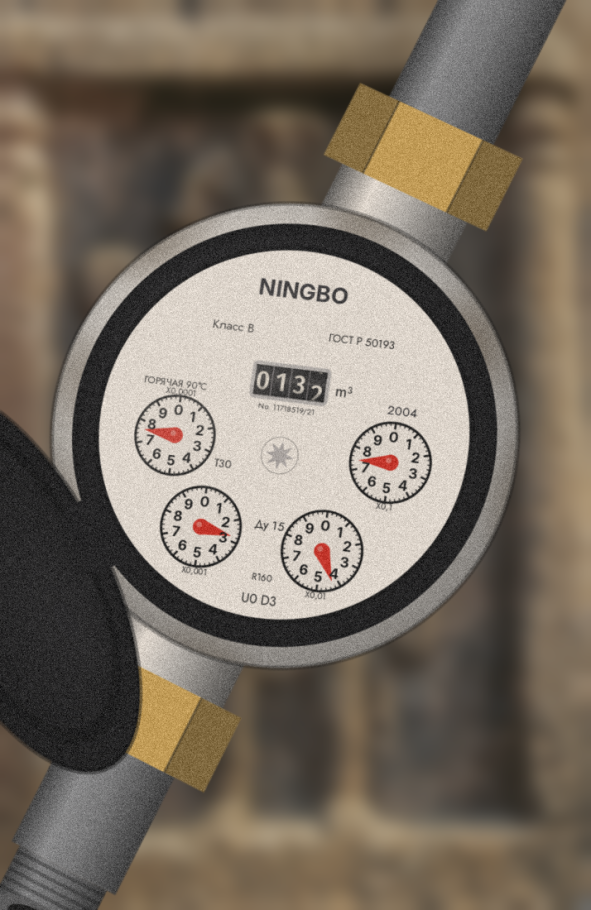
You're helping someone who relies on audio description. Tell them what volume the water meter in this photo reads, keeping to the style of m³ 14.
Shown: m³ 131.7427
